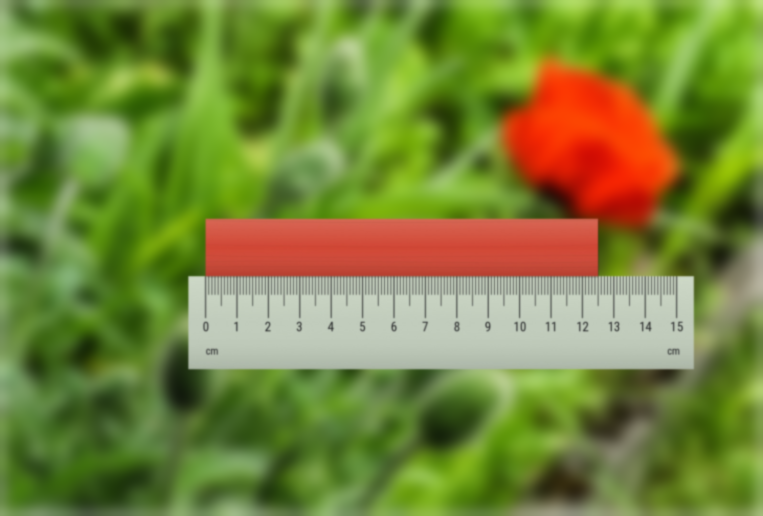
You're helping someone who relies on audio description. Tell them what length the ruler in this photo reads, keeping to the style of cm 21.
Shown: cm 12.5
